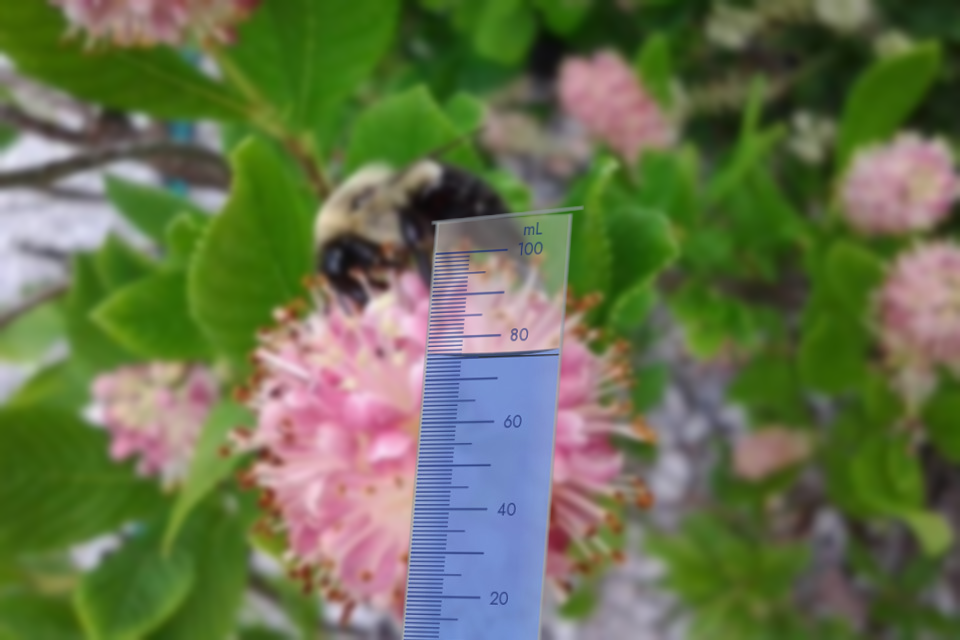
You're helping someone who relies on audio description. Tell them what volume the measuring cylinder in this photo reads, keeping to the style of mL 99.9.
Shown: mL 75
